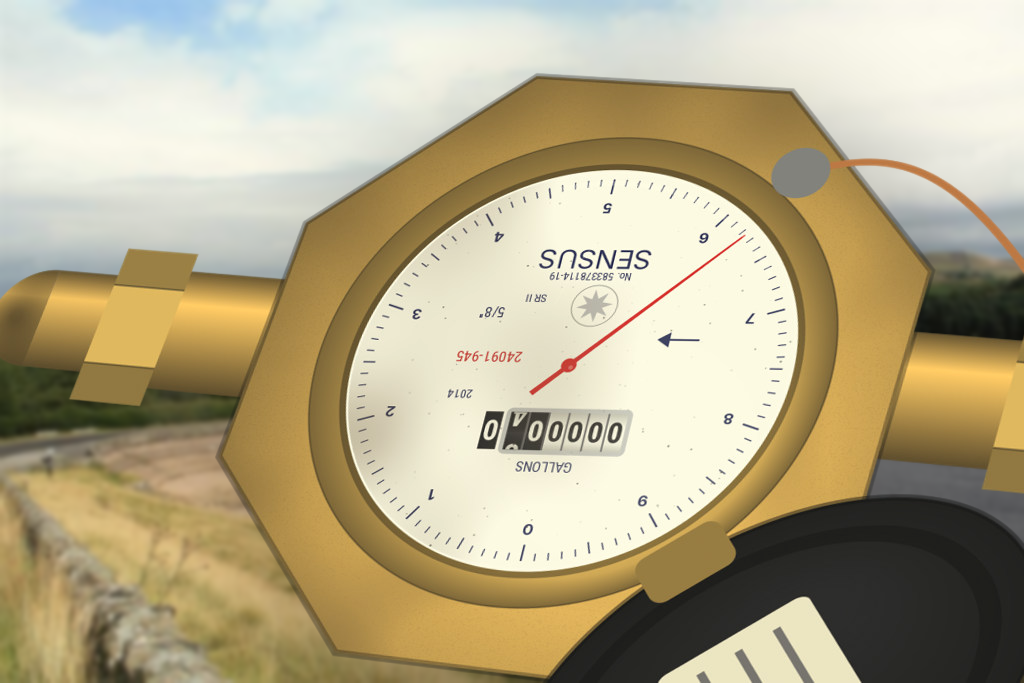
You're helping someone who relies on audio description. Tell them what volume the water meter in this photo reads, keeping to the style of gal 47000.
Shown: gal 36.2
